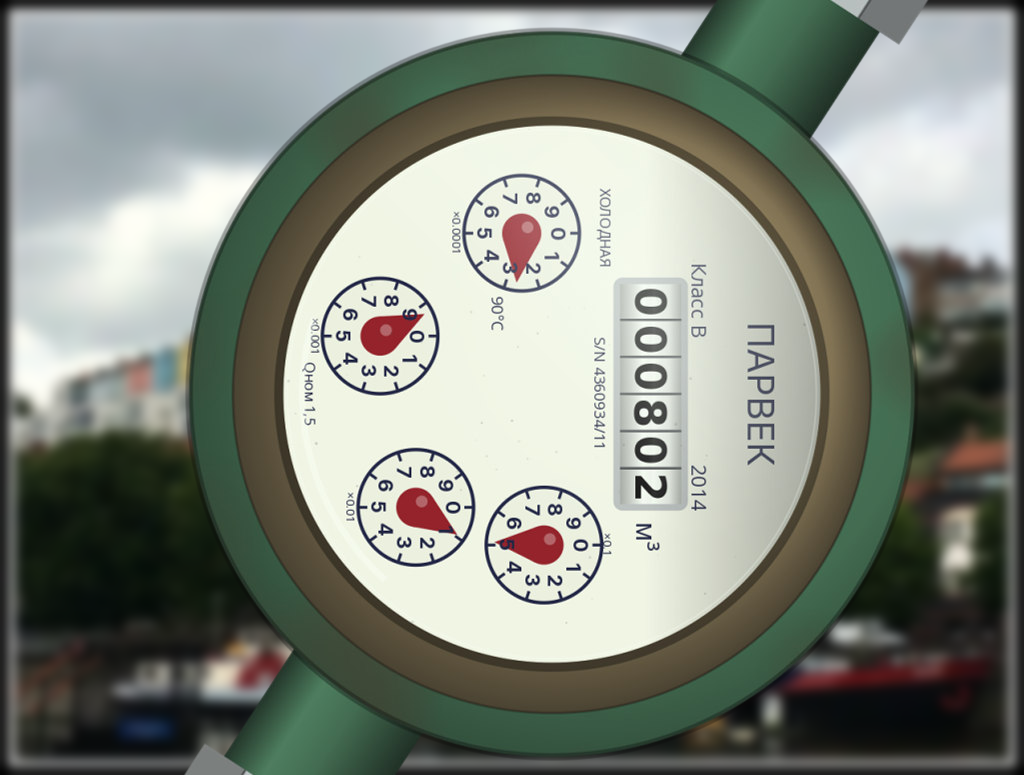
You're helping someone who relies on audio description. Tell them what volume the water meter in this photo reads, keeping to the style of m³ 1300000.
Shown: m³ 802.5092
